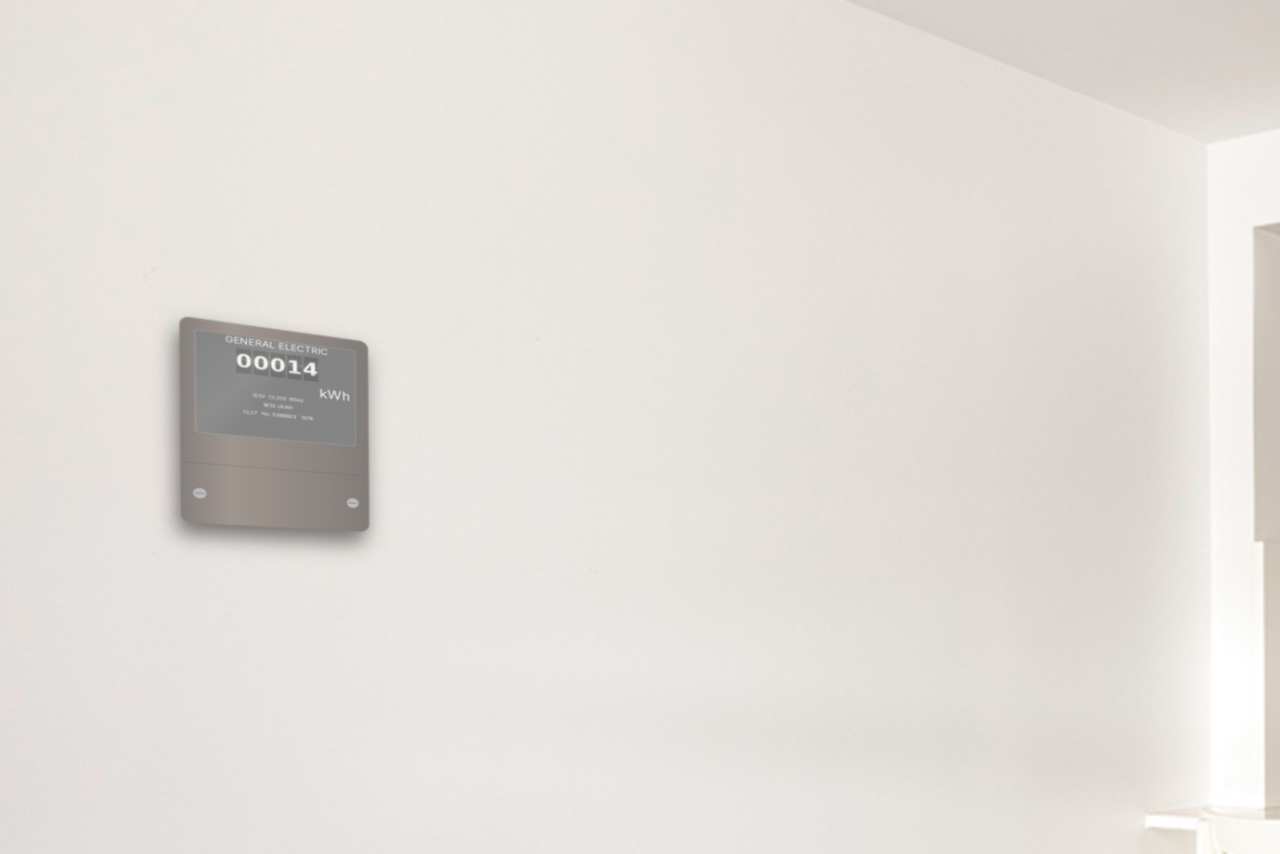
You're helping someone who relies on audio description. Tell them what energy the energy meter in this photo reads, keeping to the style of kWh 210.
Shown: kWh 14
